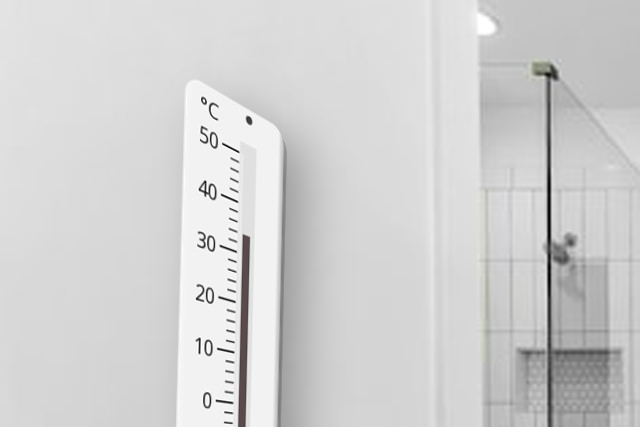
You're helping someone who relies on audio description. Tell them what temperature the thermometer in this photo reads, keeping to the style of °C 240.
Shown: °C 34
